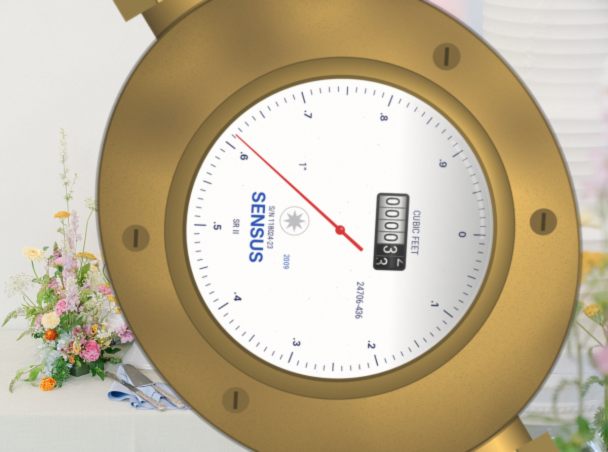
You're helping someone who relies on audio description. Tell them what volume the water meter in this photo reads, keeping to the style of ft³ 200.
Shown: ft³ 32.61
